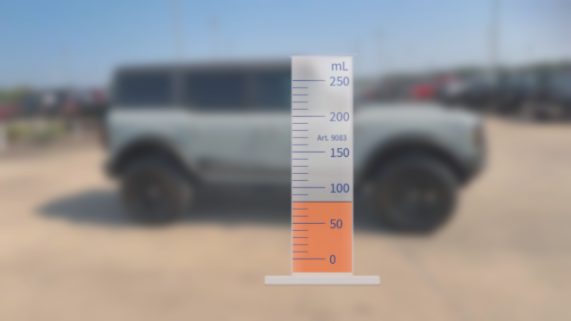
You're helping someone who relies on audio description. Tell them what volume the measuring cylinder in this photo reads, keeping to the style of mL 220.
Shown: mL 80
